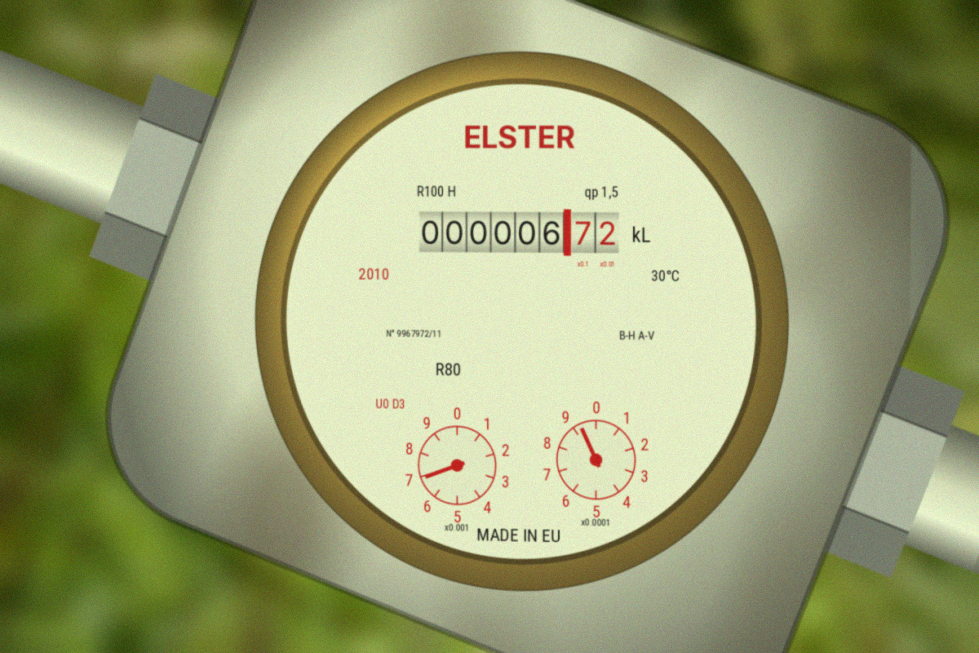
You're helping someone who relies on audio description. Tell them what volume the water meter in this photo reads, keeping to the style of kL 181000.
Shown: kL 6.7269
